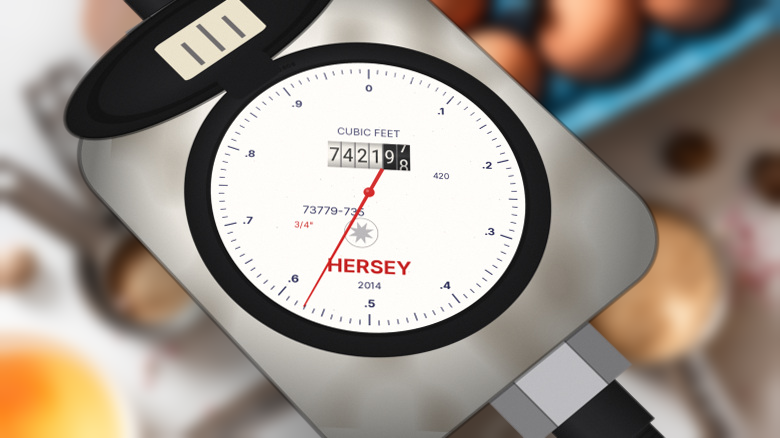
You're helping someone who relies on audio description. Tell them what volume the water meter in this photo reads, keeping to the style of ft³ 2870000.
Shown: ft³ 742197.57
